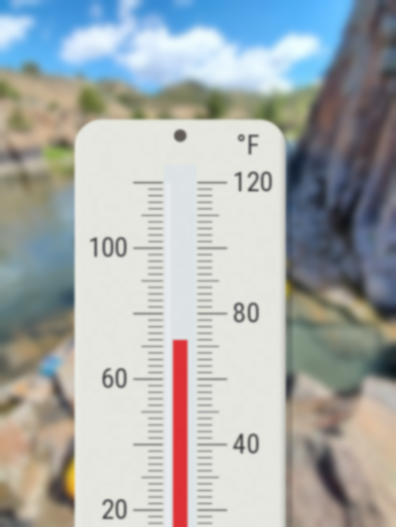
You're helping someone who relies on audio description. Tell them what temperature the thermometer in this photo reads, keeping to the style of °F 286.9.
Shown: °F 72
